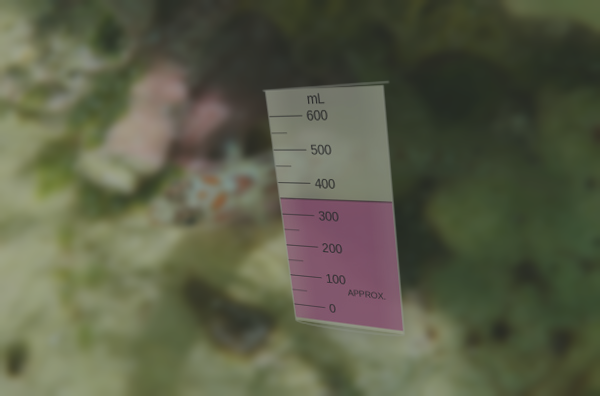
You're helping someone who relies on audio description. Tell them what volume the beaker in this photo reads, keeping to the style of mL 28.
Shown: mL 350
